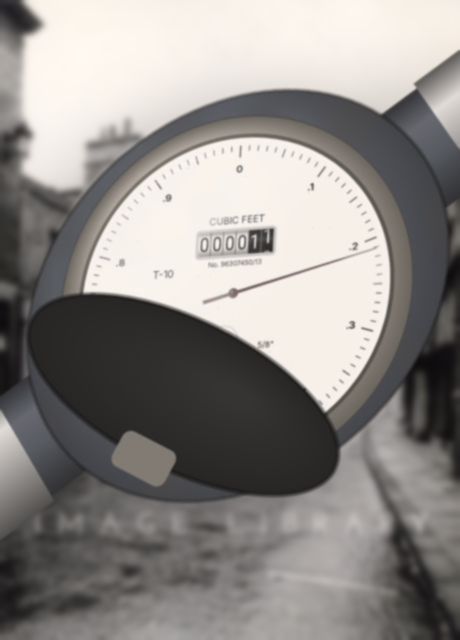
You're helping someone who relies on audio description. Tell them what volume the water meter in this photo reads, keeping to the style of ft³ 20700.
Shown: ft³ 11.21
